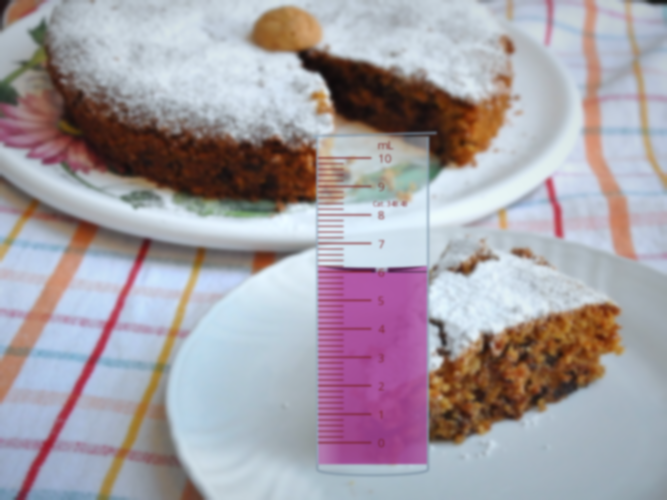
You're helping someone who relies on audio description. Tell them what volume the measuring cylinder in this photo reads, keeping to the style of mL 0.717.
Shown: mL 6
